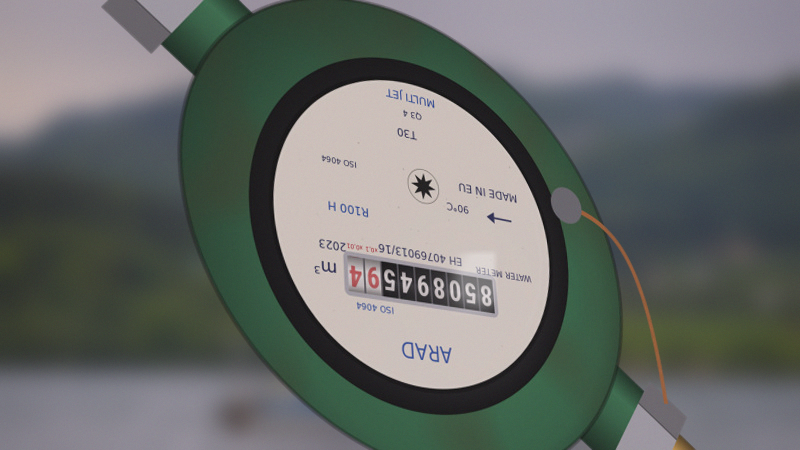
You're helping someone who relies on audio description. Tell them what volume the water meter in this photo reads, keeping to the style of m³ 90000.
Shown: m³ 8508945.94
